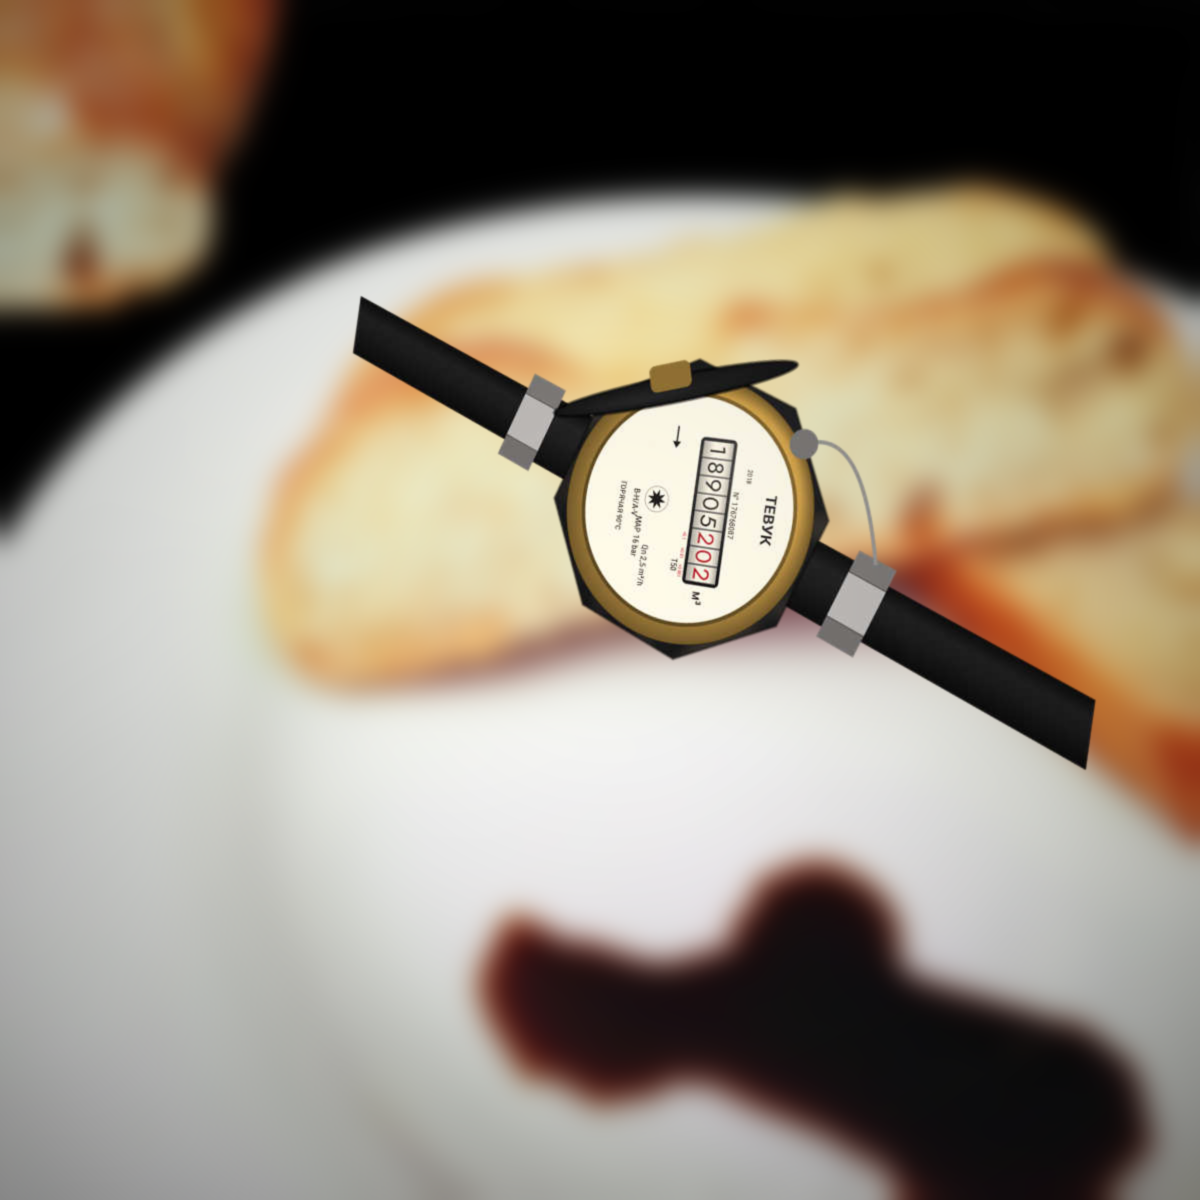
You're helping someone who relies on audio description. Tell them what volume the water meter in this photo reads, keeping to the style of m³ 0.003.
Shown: m³ 18905.202
